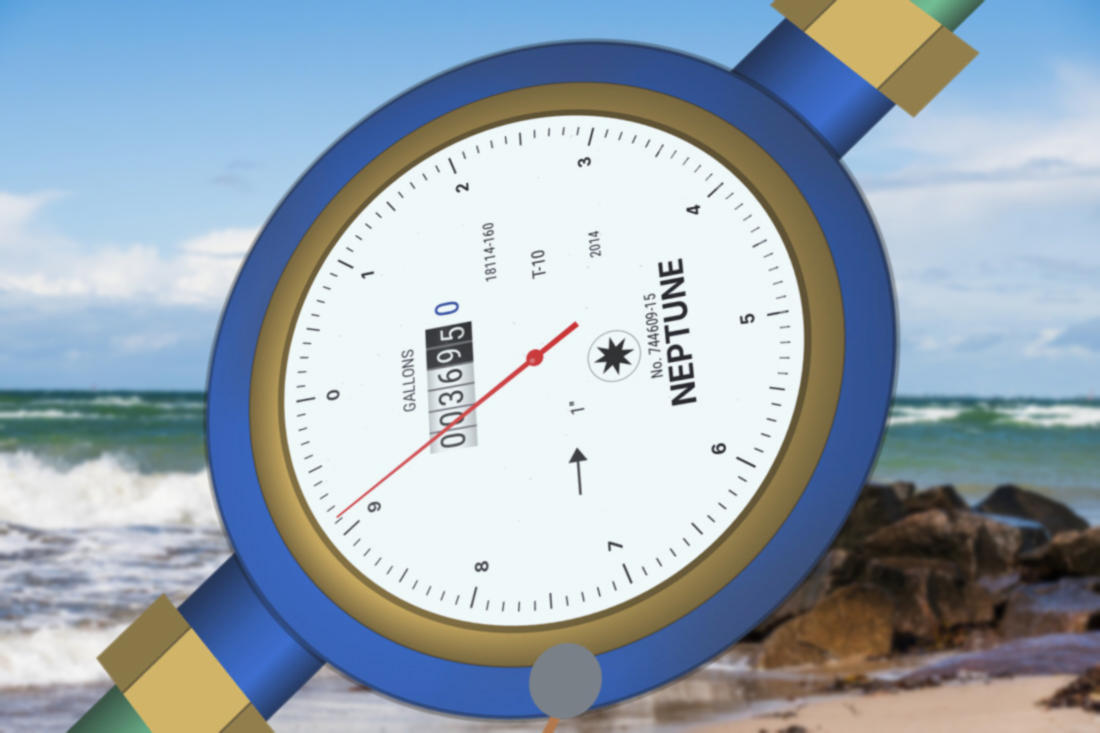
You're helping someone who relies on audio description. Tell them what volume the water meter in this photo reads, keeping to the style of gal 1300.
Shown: gal 36949.1
